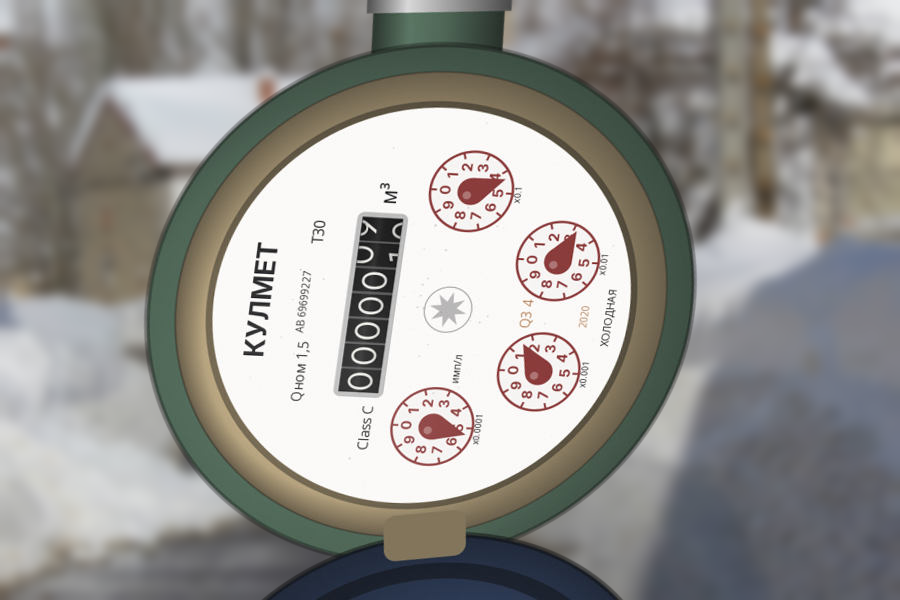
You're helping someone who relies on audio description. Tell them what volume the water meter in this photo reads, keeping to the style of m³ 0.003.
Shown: m³ 9.4315
